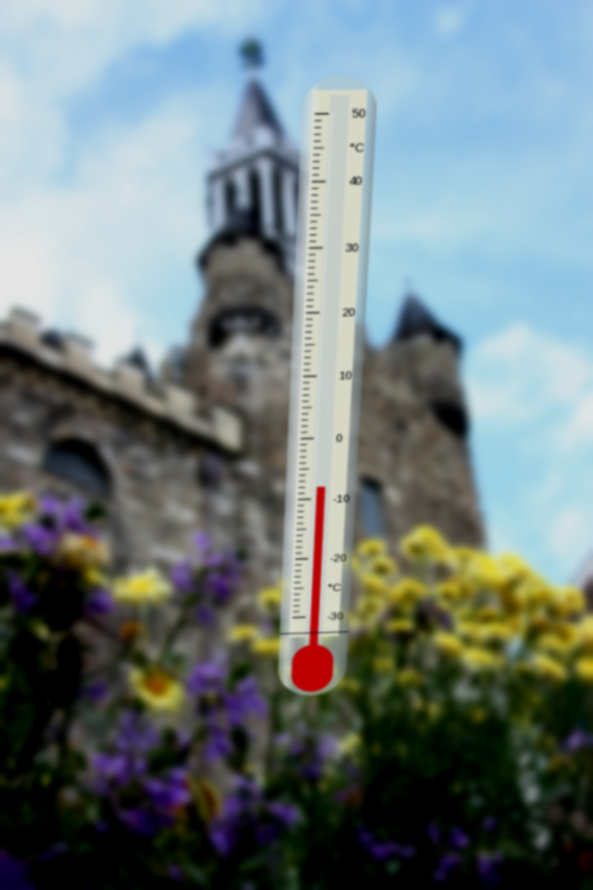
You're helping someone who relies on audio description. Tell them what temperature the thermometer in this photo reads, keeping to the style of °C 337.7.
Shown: °C -8
